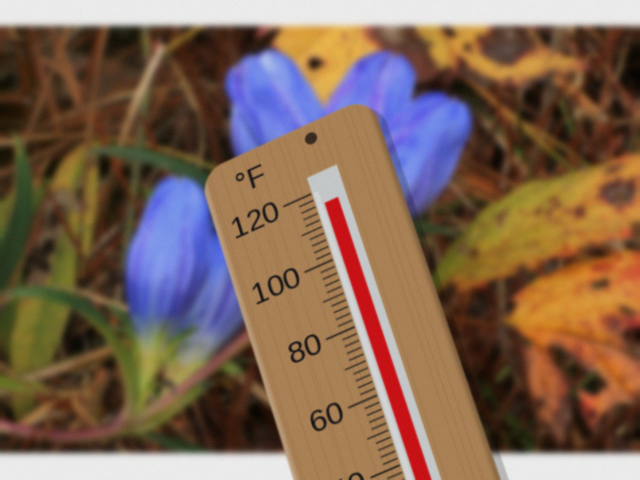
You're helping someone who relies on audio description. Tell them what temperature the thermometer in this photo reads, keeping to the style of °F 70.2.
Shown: °F 116
